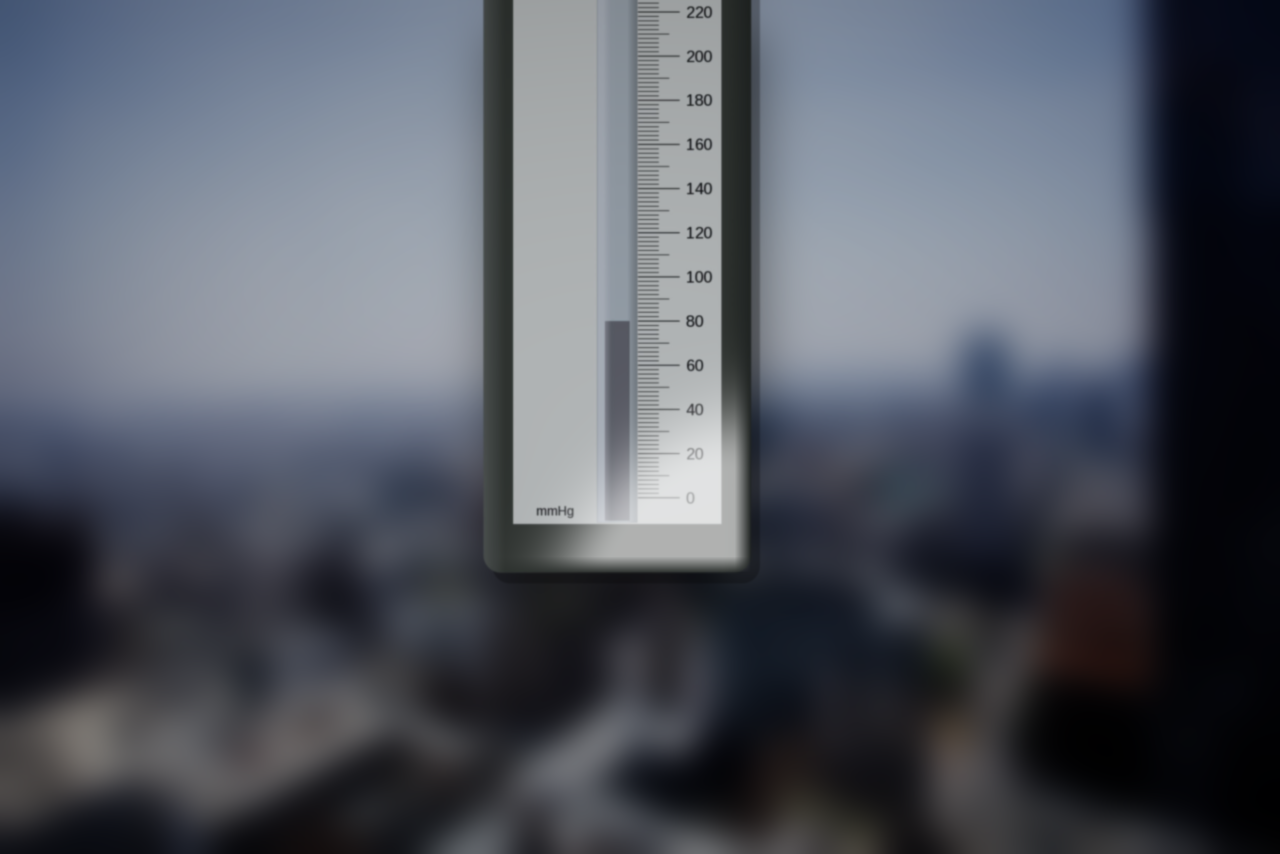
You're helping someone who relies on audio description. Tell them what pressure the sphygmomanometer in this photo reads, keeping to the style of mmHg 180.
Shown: mmHg 80
